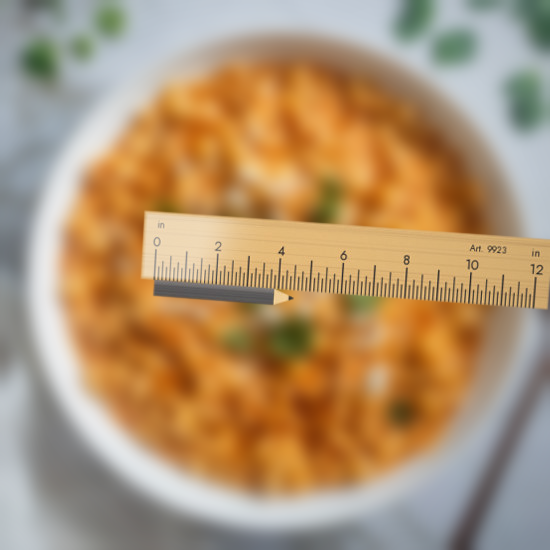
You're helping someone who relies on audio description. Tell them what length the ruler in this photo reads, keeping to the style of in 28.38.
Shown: in 4.5
